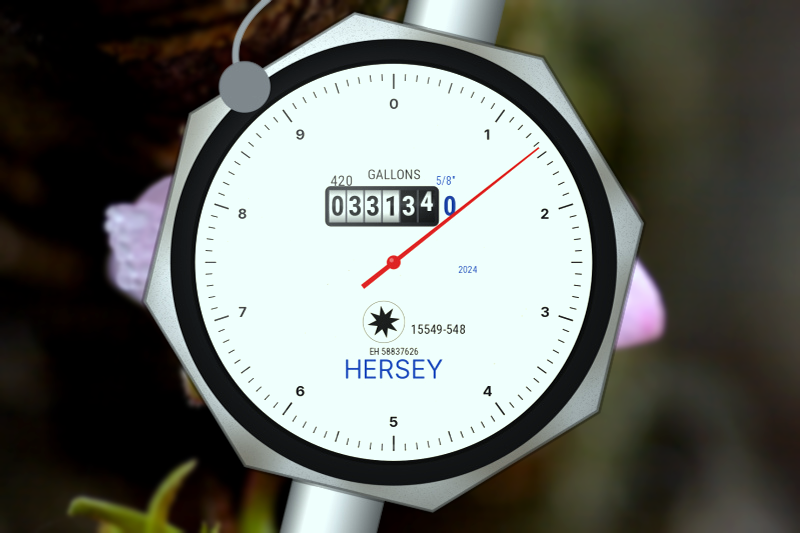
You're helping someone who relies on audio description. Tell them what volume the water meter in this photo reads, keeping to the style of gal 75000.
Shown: gal 331341.4
